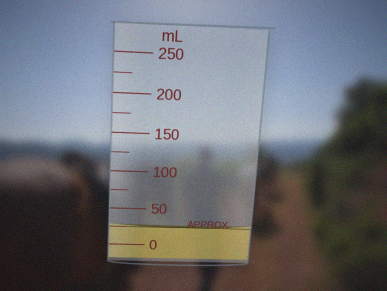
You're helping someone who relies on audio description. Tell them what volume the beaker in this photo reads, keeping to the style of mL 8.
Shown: mL 25
